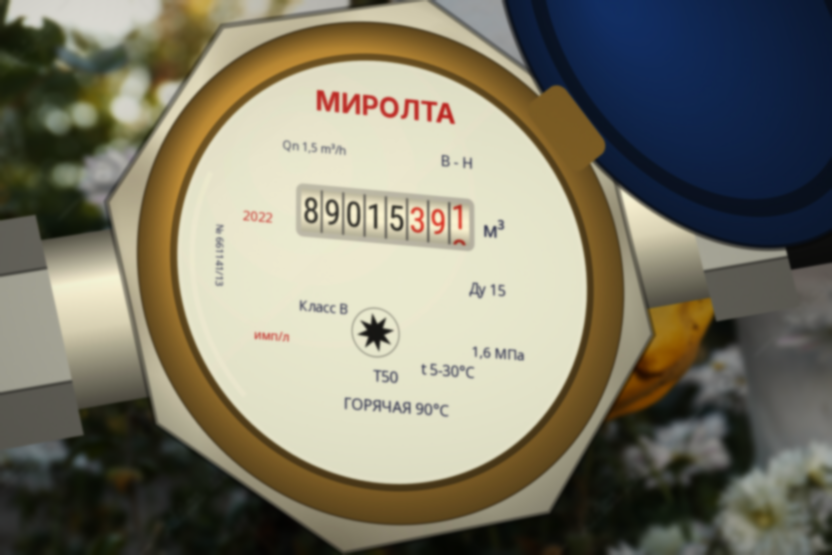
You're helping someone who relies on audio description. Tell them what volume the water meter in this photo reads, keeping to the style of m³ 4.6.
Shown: m³ 89015.391
